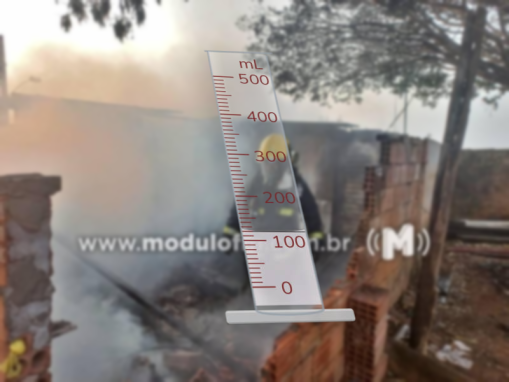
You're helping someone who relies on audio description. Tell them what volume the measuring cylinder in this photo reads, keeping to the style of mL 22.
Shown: mL 120
